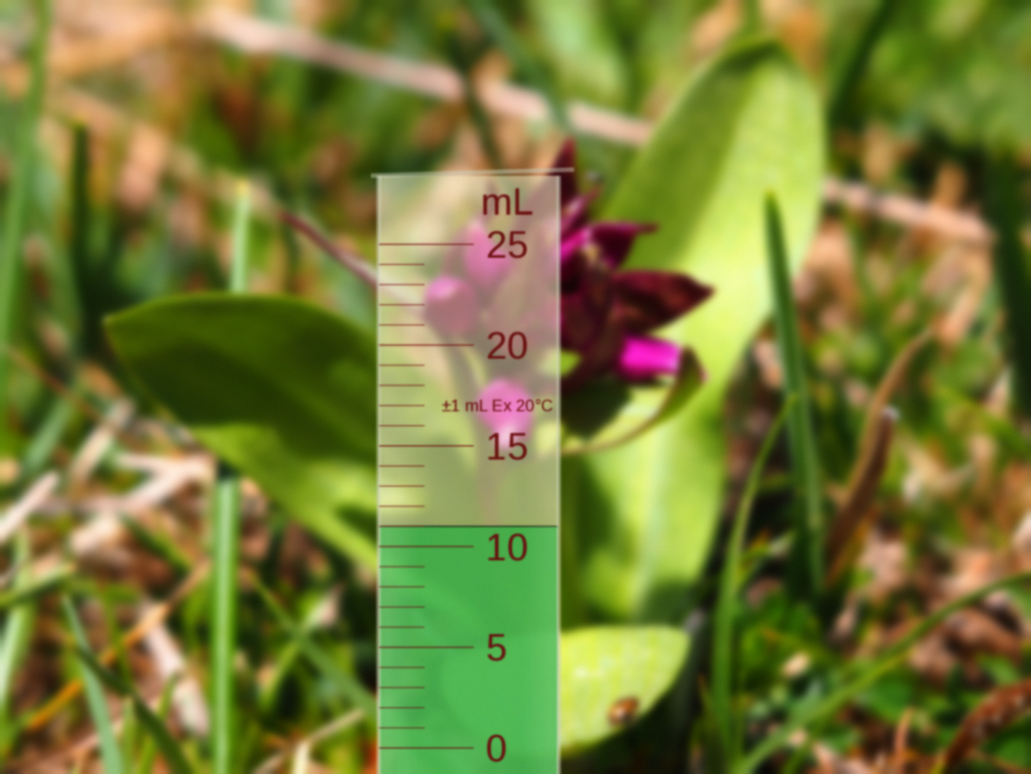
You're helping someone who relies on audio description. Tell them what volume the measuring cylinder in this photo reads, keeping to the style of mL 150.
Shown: mL 11
